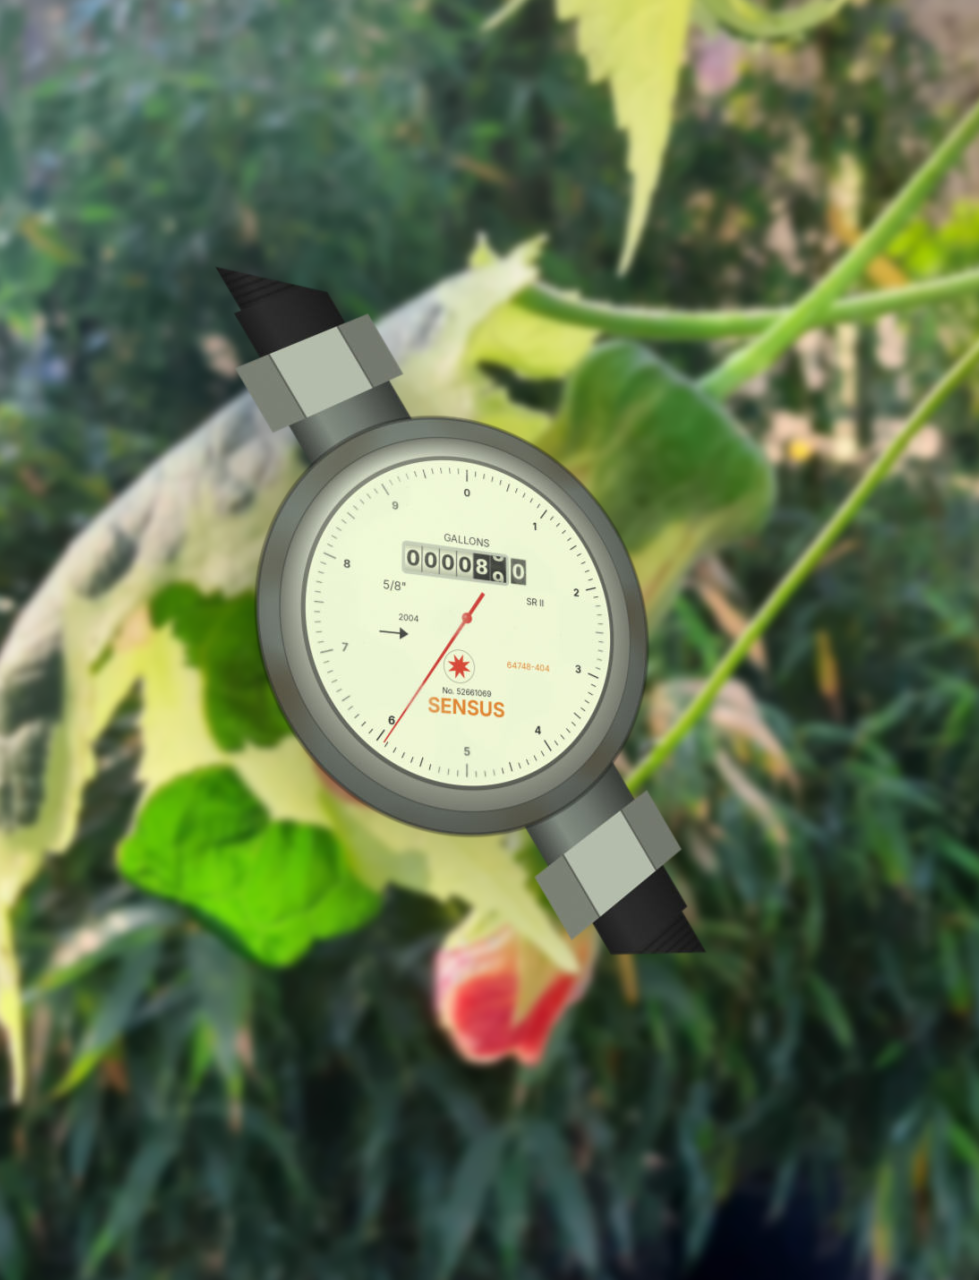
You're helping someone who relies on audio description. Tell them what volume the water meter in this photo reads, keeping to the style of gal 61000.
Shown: gal 885.9
